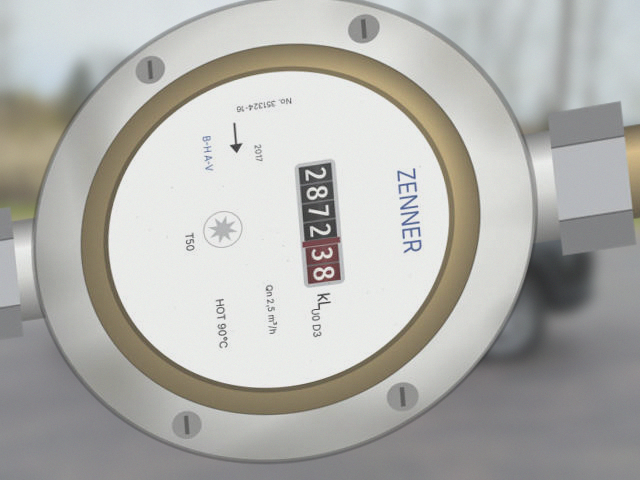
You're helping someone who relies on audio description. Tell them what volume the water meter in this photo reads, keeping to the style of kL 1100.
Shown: kL 2872.38
